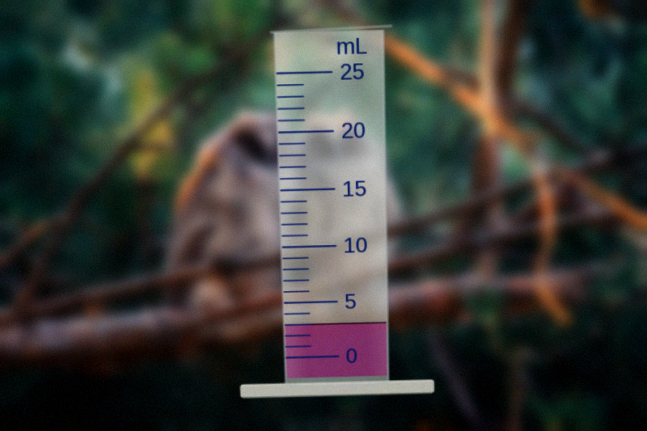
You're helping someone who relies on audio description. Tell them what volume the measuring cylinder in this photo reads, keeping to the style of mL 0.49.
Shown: mL 3
